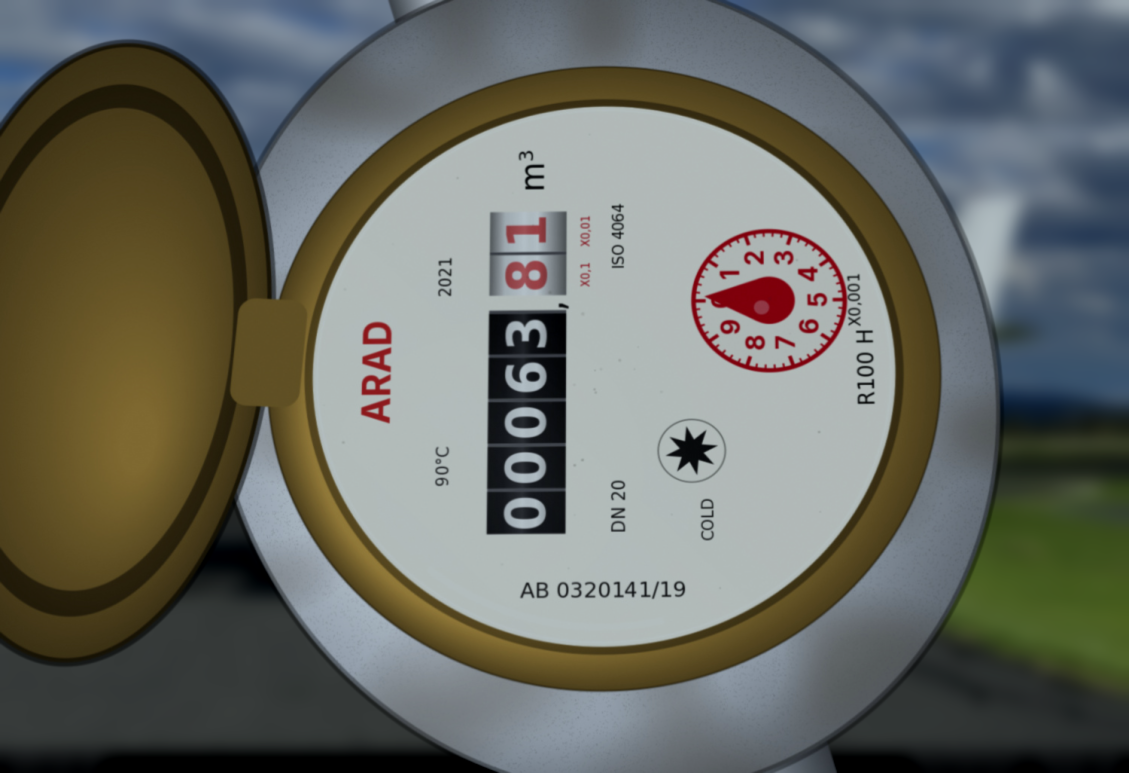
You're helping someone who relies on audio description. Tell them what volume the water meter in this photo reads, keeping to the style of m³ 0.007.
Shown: m³ 63.810
